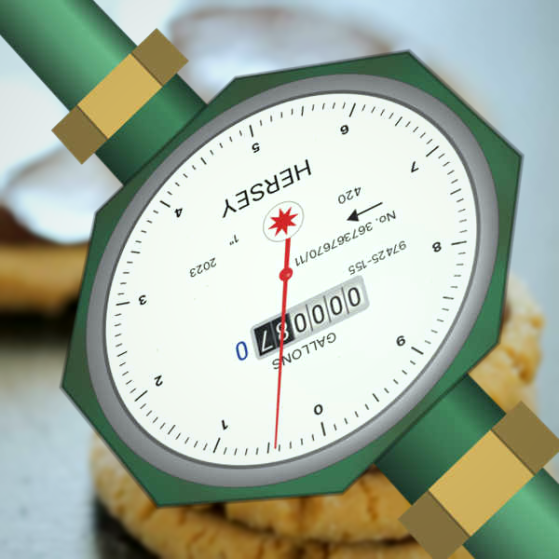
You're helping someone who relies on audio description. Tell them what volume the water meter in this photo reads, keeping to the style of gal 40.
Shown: gal 870.4
